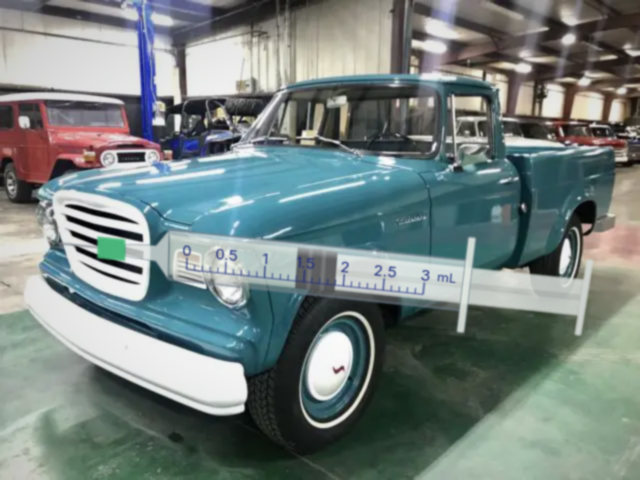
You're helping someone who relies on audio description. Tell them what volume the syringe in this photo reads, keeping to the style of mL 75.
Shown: mL 1.4
